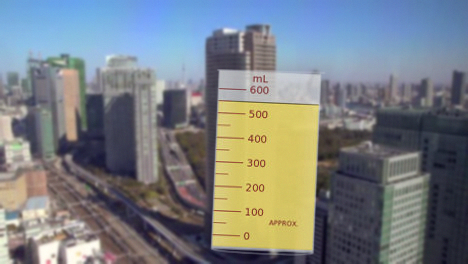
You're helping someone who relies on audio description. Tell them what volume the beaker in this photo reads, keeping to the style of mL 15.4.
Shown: mL 550
